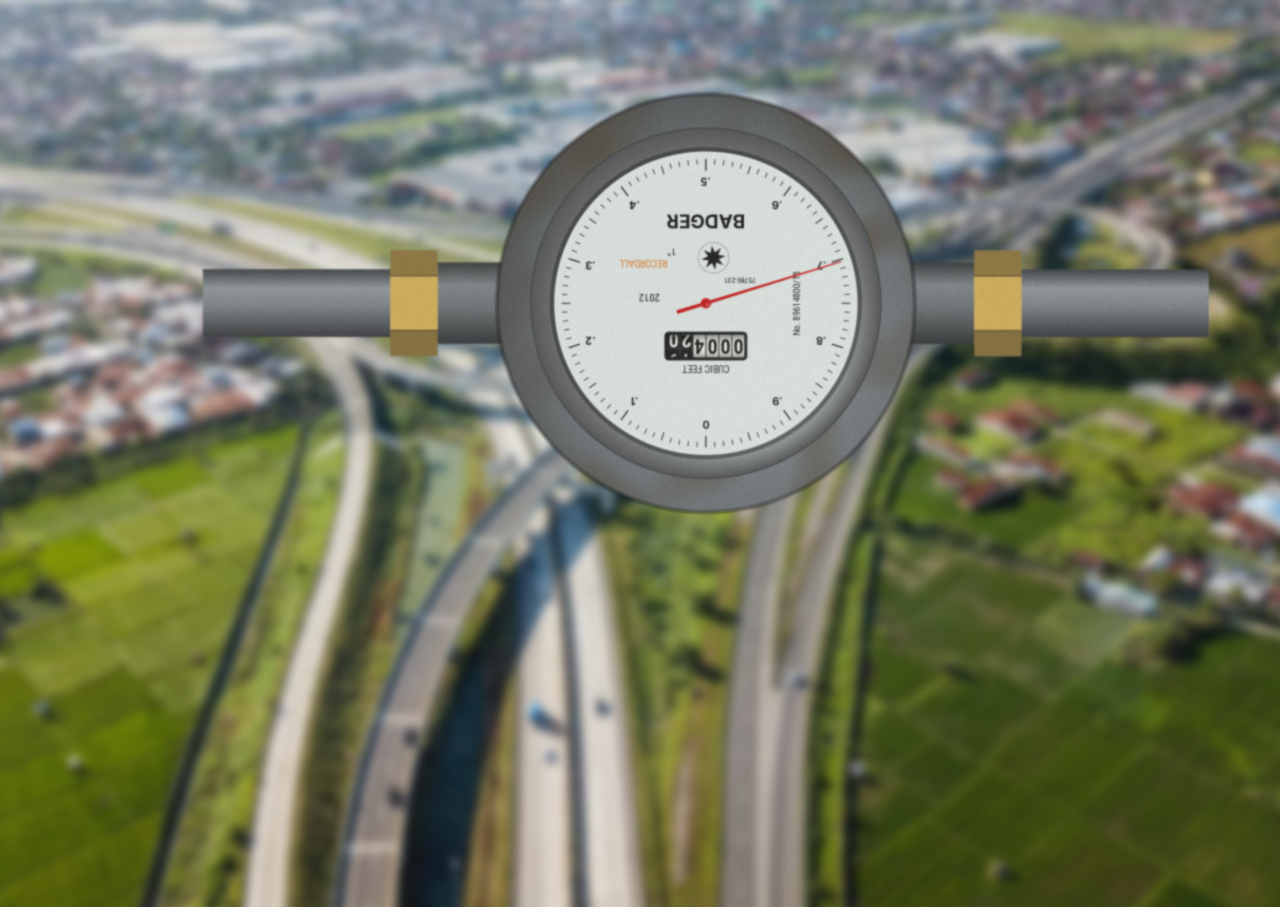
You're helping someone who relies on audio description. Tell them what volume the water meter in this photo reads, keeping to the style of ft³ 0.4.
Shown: ft³ 419.70
